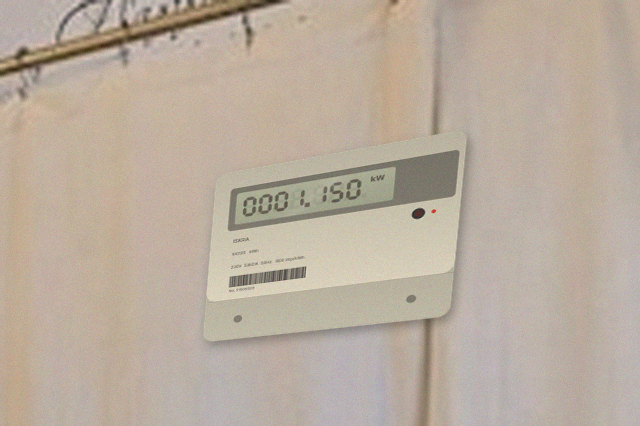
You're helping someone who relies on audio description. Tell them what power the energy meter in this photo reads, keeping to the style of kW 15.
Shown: kW 1.150
